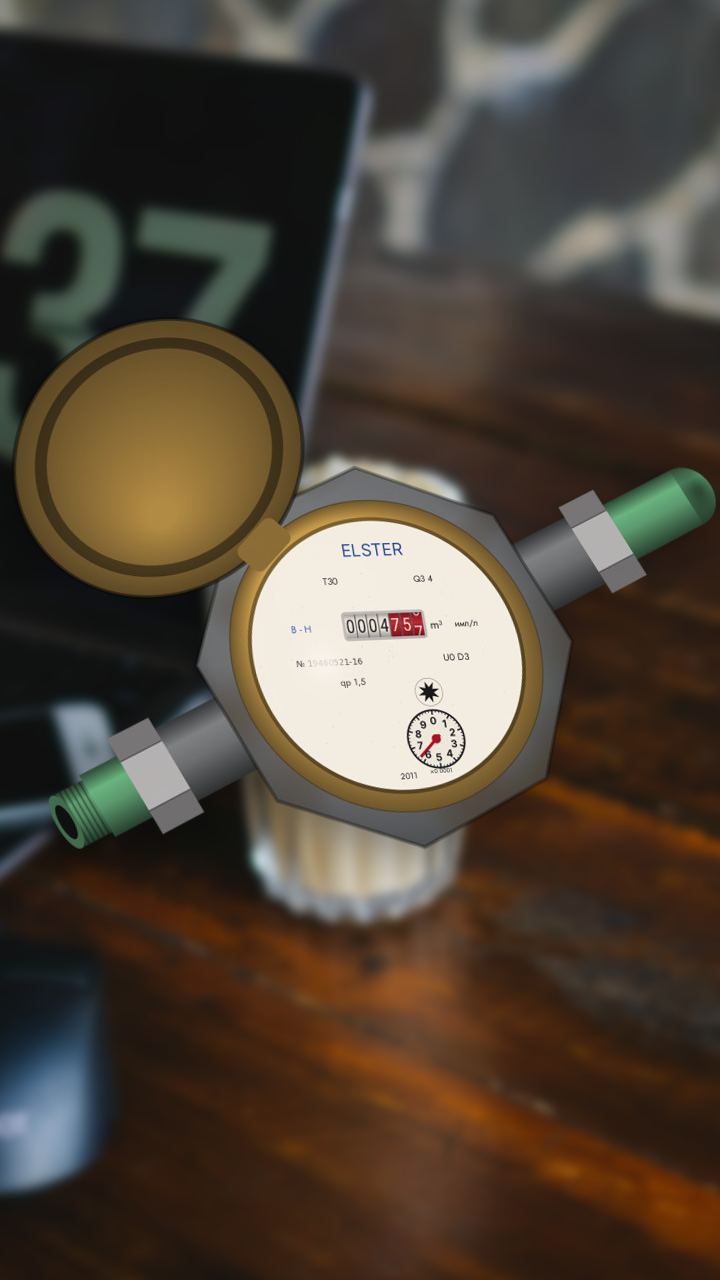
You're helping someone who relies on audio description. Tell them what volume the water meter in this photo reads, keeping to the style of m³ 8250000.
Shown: m³ 4.7566
